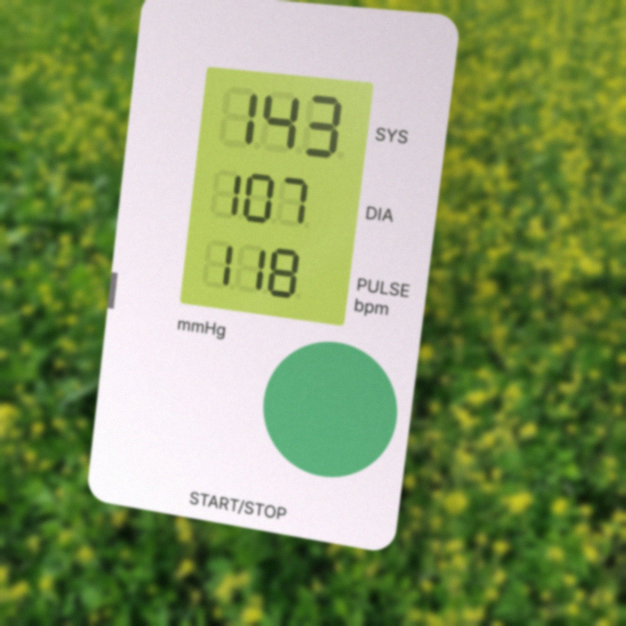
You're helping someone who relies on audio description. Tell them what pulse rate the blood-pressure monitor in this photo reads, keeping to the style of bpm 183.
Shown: bpm 118
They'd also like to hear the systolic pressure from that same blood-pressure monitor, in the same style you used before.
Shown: mmHg 143
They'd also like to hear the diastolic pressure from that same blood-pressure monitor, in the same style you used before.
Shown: mmHg 107
